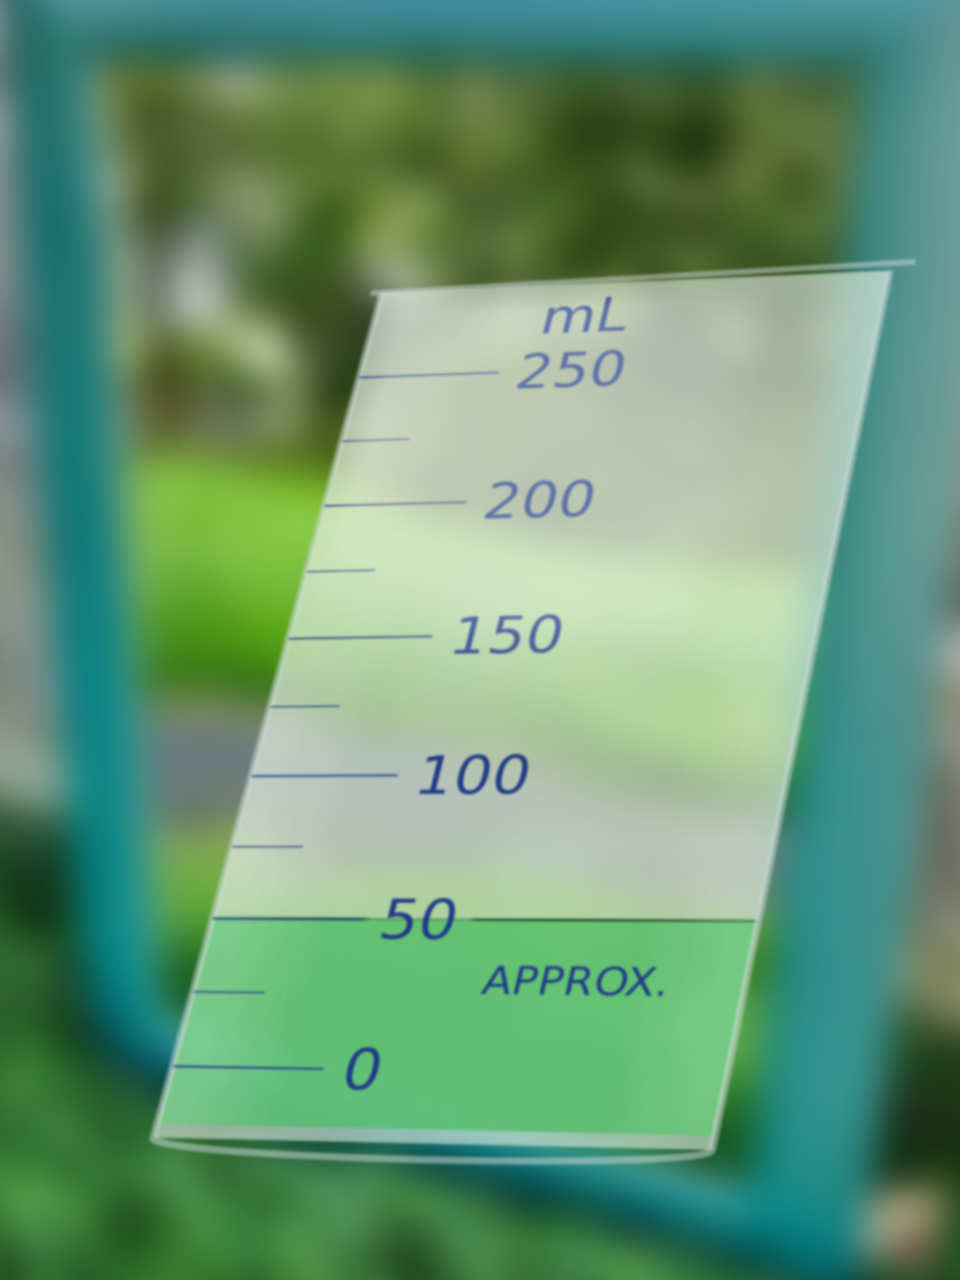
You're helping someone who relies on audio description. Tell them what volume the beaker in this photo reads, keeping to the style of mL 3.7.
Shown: mL 50
